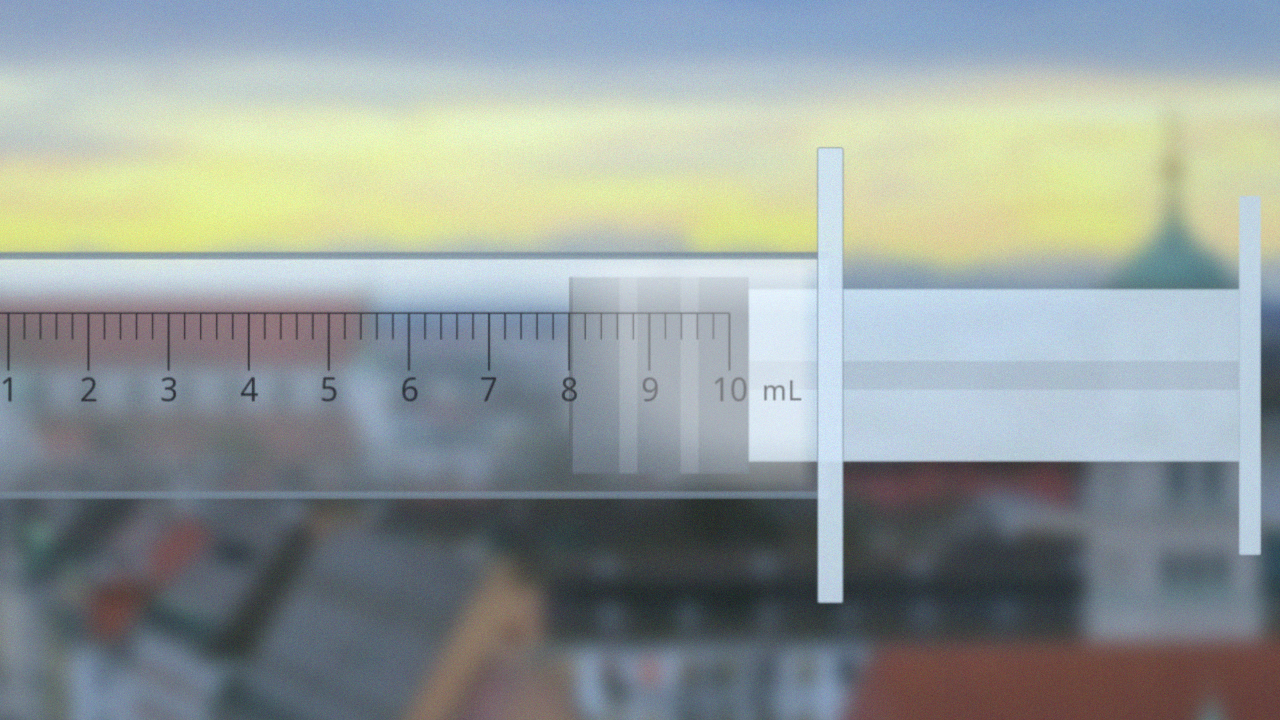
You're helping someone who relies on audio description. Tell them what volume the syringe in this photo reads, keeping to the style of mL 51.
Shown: mL 8
